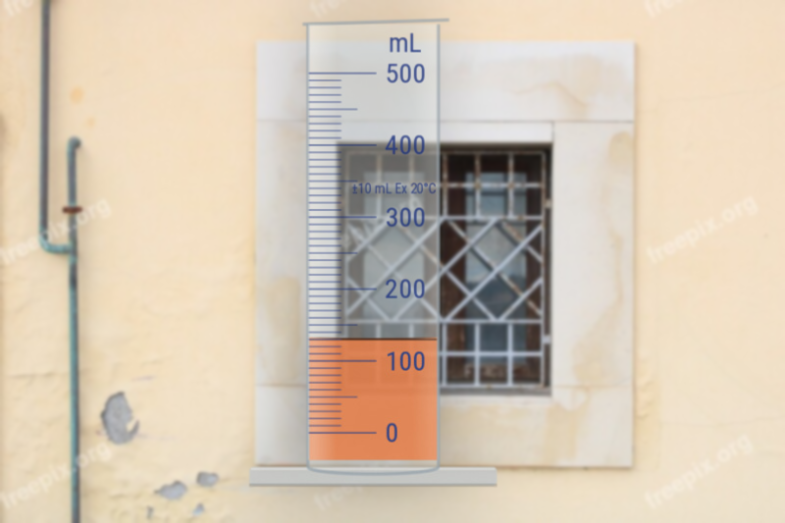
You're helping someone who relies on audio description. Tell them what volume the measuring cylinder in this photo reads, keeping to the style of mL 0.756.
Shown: mL 130
